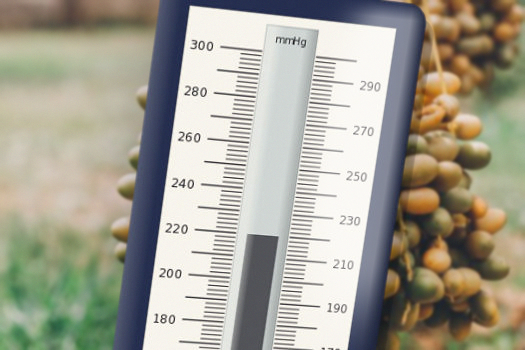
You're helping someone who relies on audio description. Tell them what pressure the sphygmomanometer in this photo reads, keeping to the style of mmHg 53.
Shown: mmHg 220
